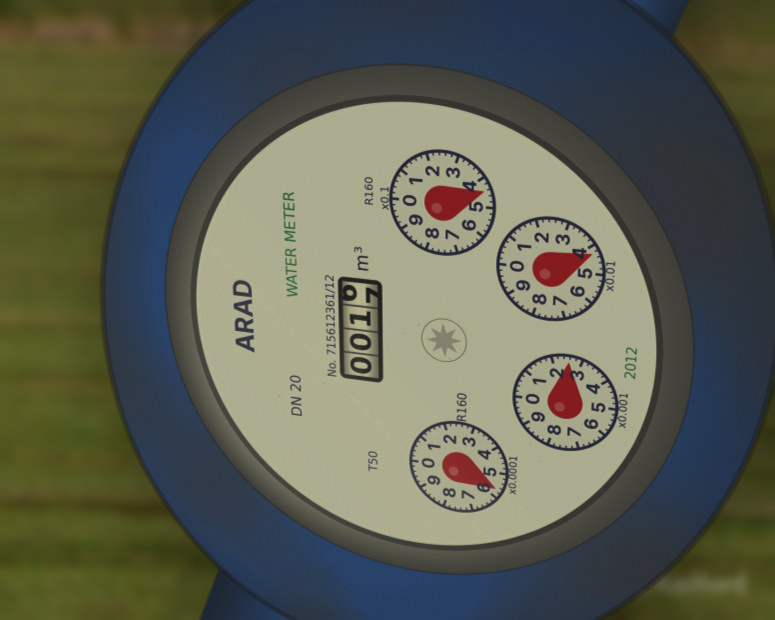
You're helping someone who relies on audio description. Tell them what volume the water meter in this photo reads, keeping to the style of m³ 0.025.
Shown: m³ 16.4425
